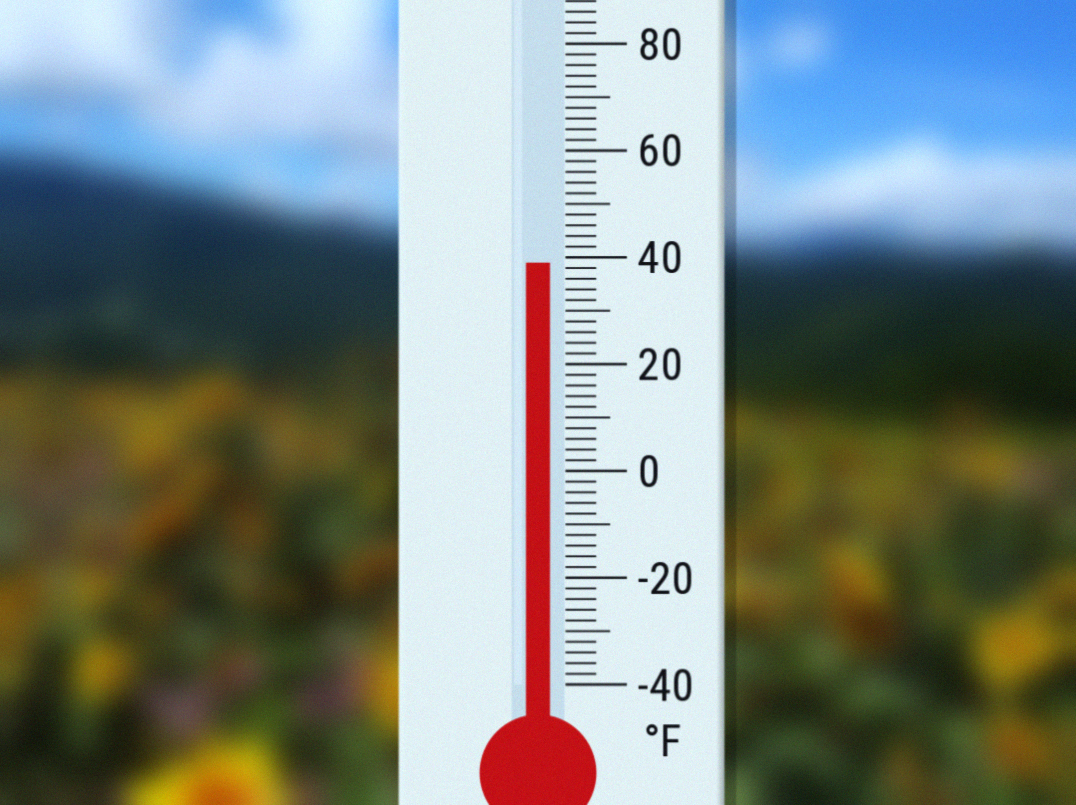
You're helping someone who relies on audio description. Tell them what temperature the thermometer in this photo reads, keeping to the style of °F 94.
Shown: °F 39
